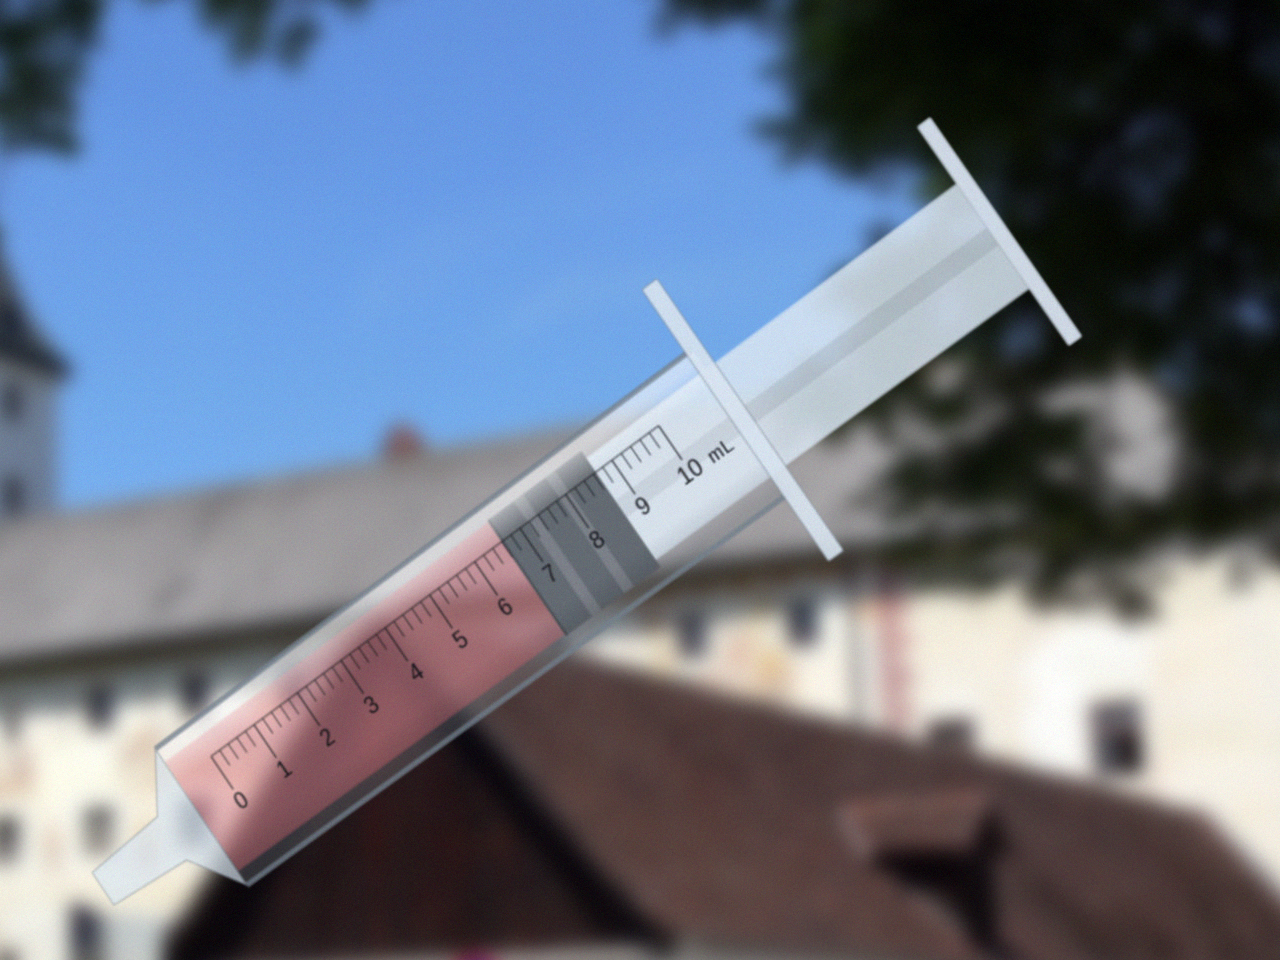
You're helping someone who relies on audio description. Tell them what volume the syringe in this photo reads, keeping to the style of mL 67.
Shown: mL 6.6
